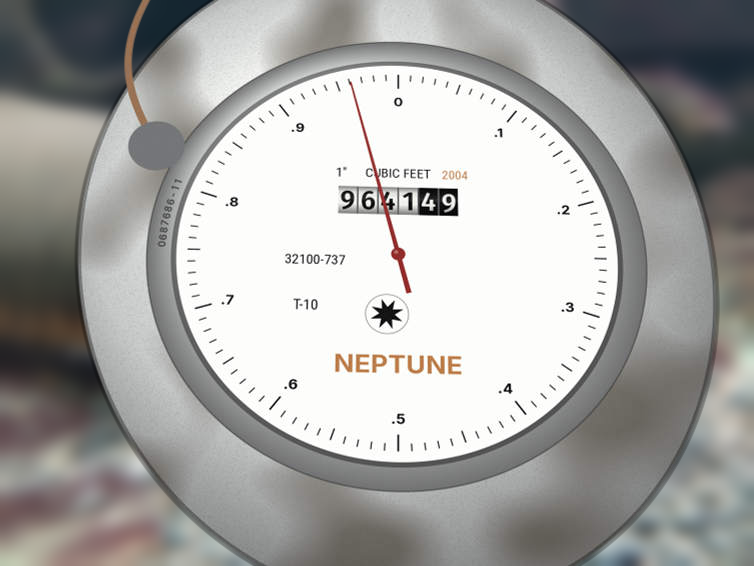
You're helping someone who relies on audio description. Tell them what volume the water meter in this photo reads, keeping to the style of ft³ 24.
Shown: ft³ 964148.96
